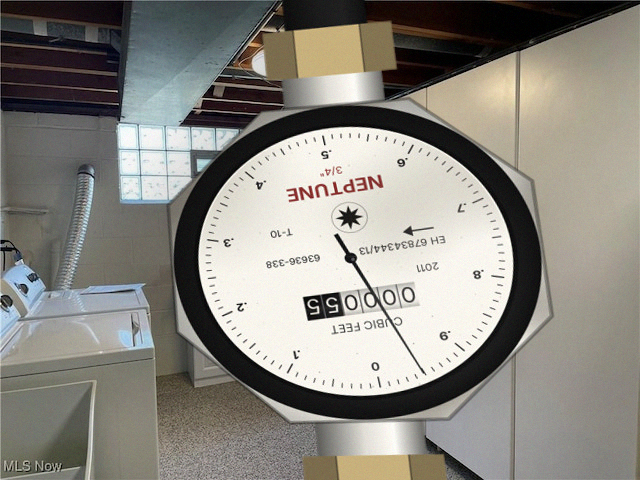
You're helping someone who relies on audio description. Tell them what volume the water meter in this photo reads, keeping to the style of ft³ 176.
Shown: ft³ 54.95
